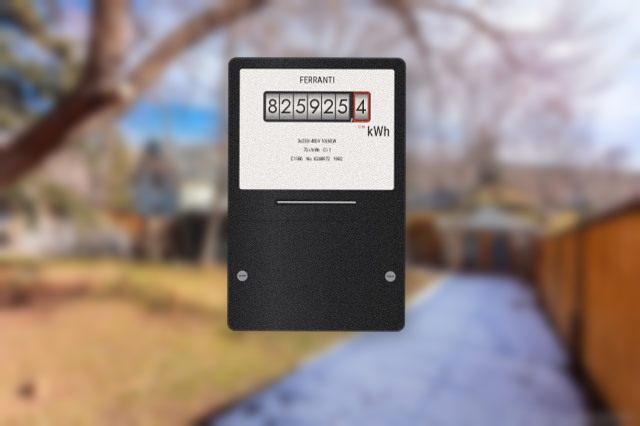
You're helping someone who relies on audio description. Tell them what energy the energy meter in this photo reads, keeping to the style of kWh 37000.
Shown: kWh 825925.4
